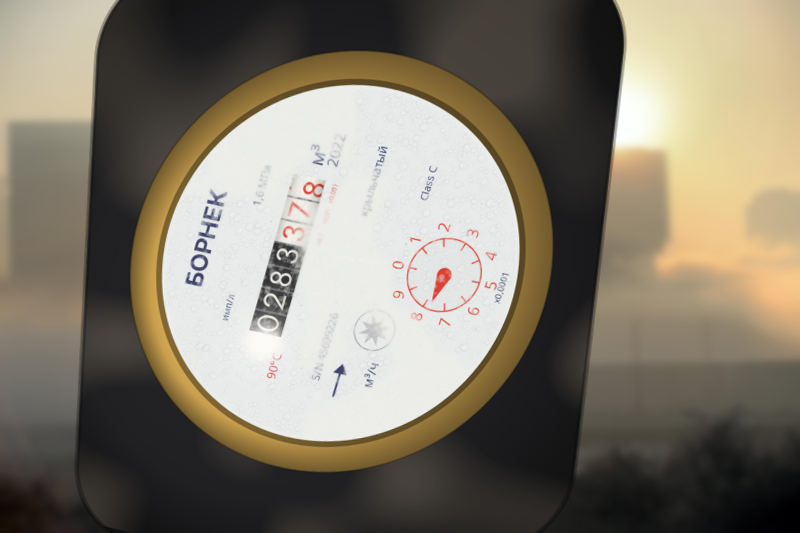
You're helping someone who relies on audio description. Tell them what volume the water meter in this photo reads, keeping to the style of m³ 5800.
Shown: m³ 283.3777
